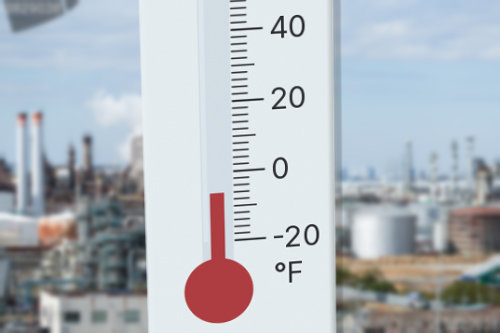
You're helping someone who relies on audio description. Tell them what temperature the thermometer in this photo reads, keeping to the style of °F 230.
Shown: °F -6
